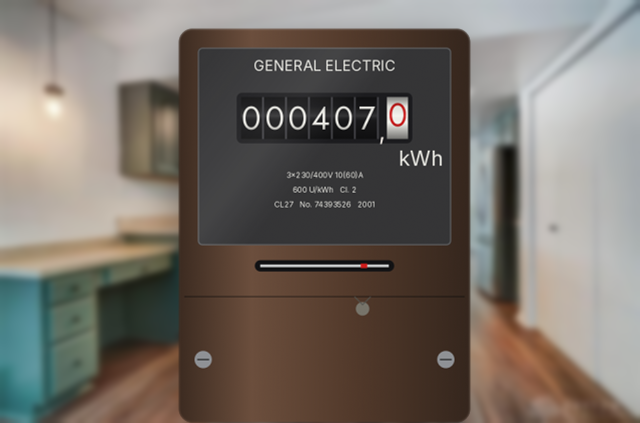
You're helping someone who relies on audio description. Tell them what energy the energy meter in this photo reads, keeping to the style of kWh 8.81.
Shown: kWh 407.0
